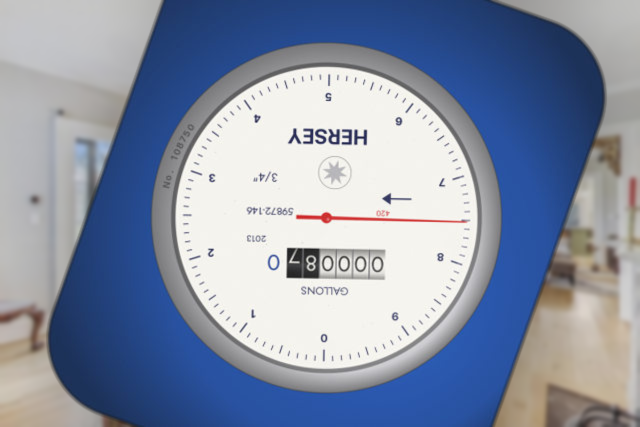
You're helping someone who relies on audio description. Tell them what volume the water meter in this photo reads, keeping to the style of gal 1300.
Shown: gal 867.5
